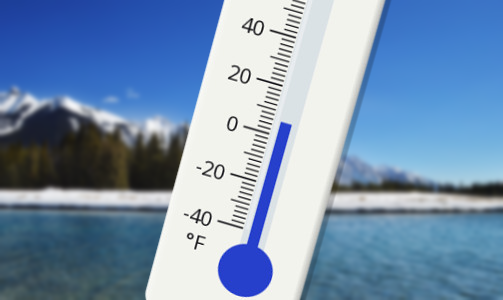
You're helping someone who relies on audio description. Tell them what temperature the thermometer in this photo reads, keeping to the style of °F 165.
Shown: °F 6
